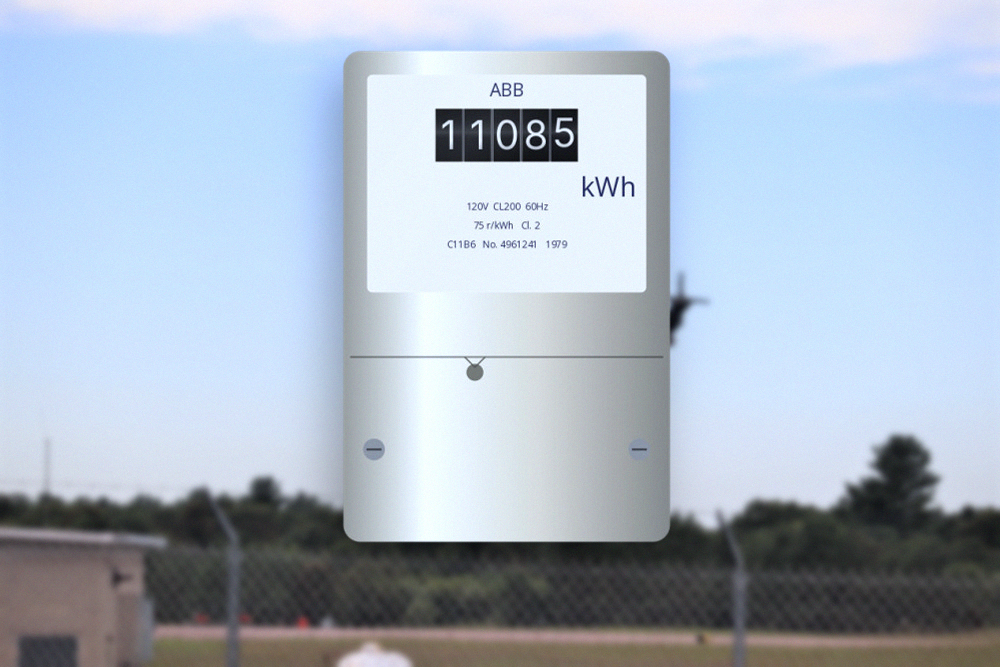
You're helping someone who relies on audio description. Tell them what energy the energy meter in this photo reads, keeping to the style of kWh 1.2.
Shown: kWh 11085
